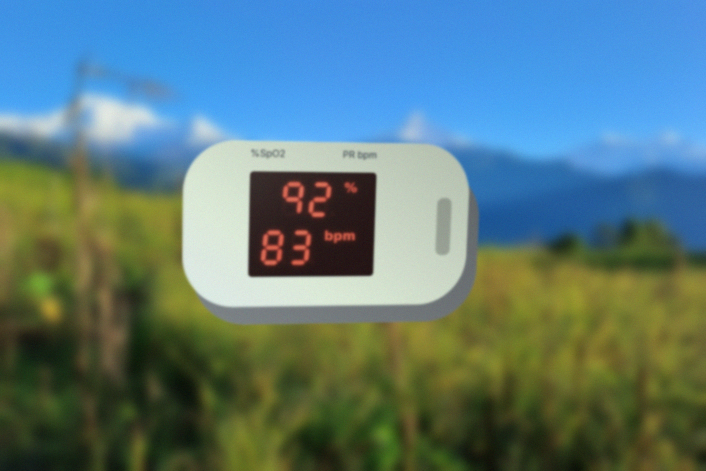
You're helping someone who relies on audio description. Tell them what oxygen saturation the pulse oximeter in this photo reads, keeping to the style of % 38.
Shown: % 92
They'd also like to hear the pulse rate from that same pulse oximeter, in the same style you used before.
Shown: bpm 83
